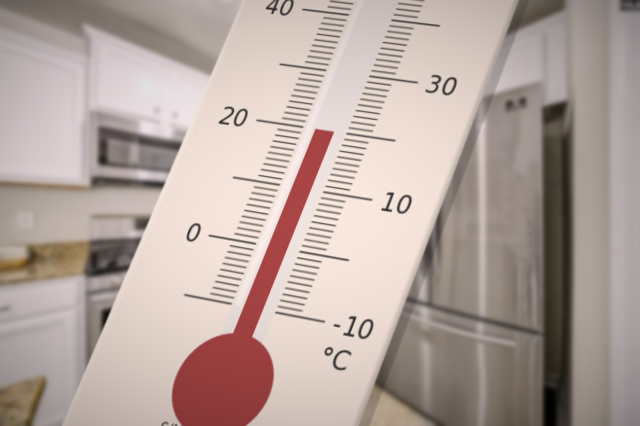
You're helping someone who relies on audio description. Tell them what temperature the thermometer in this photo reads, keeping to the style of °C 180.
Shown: °C 20
